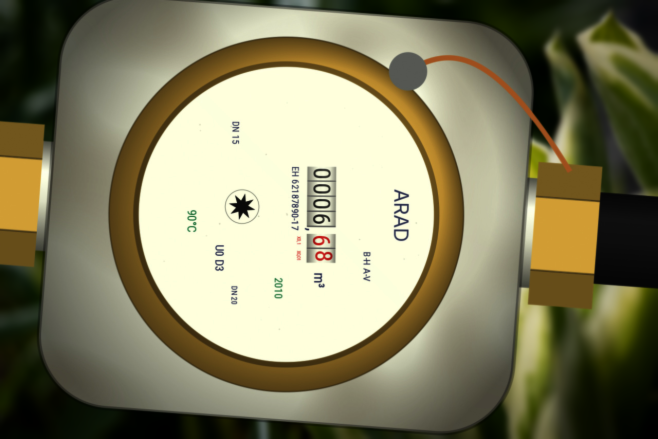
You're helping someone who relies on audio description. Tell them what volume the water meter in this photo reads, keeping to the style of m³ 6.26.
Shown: m³ 6.68
